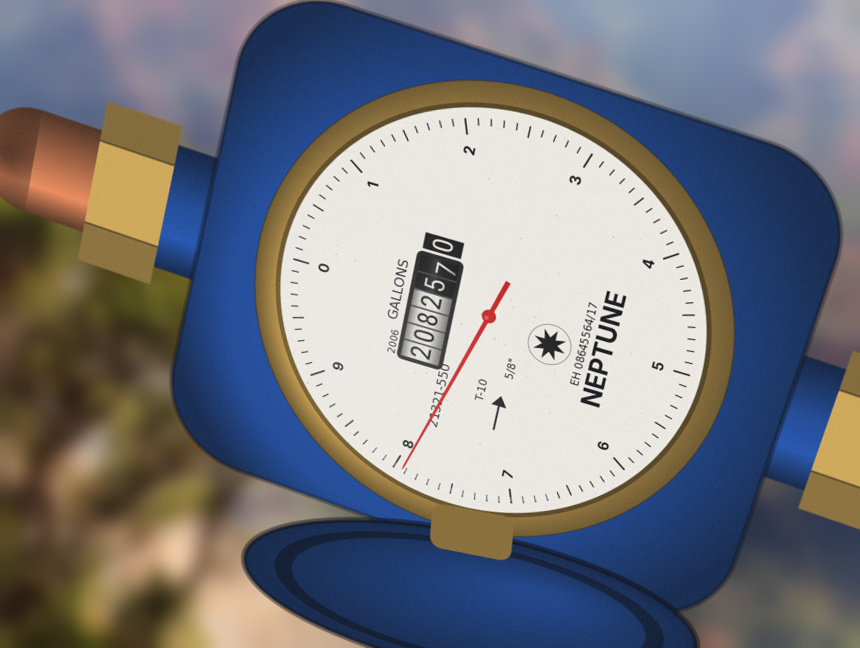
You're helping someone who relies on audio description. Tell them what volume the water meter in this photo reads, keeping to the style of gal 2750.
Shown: gal 2082567.9
